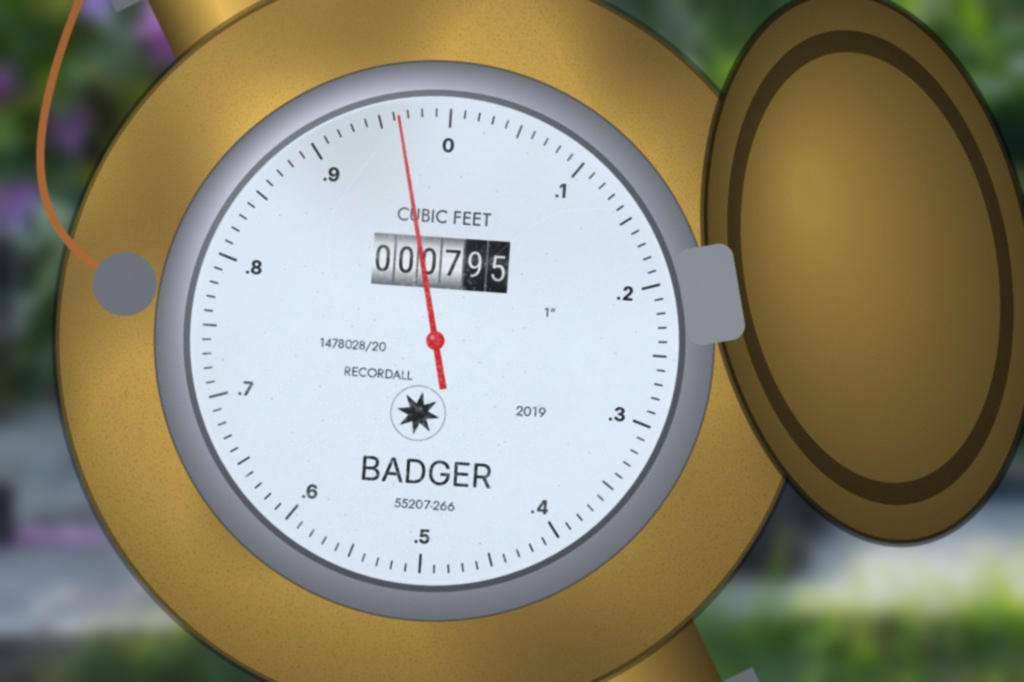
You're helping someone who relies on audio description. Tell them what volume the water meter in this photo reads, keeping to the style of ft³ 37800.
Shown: ft³ 794.96
